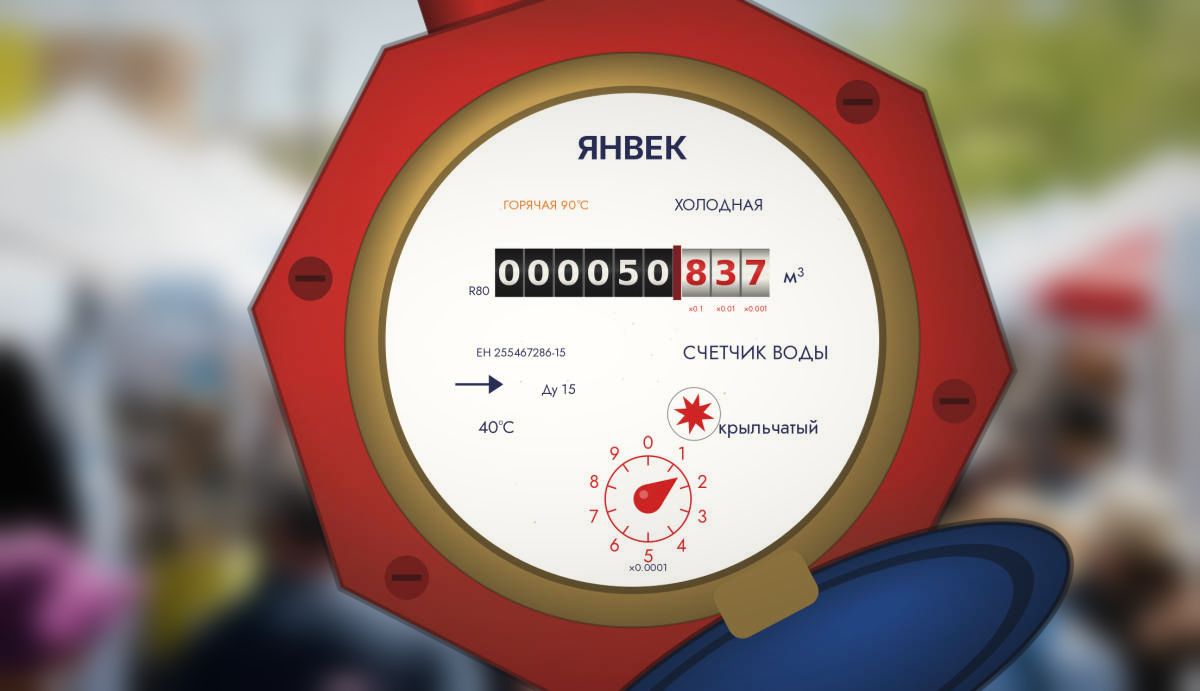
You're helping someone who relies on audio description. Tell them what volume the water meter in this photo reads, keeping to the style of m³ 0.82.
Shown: m³ 50.8371
